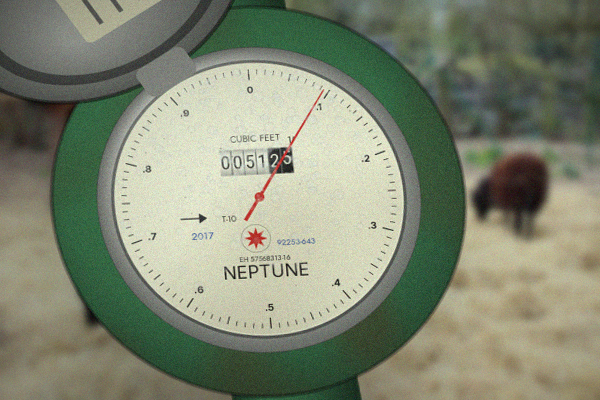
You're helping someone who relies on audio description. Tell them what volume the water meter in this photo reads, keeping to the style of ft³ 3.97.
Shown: ft³ 5125.09
